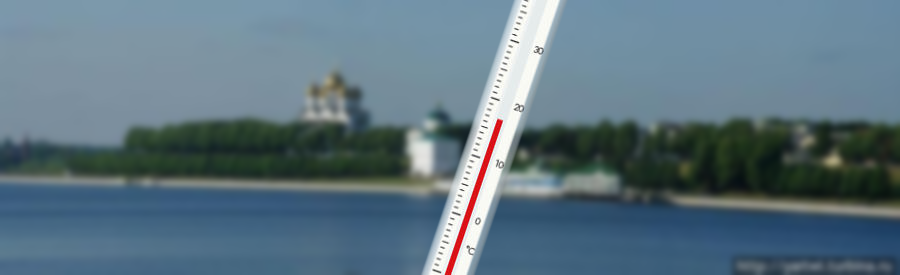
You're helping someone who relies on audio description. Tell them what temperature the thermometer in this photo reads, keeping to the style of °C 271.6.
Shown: °C 17
